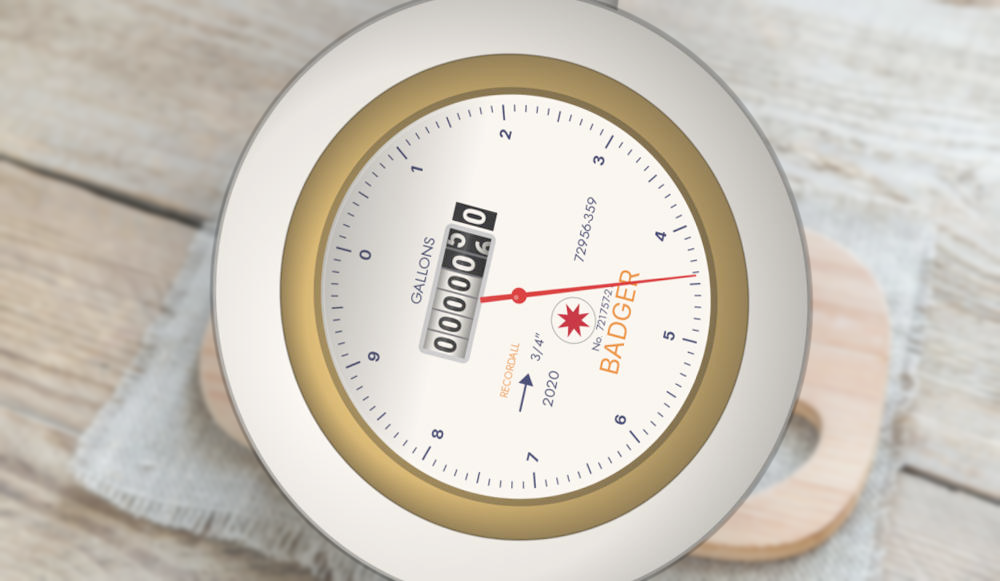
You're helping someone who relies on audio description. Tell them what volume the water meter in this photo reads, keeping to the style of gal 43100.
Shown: gal 54.4
